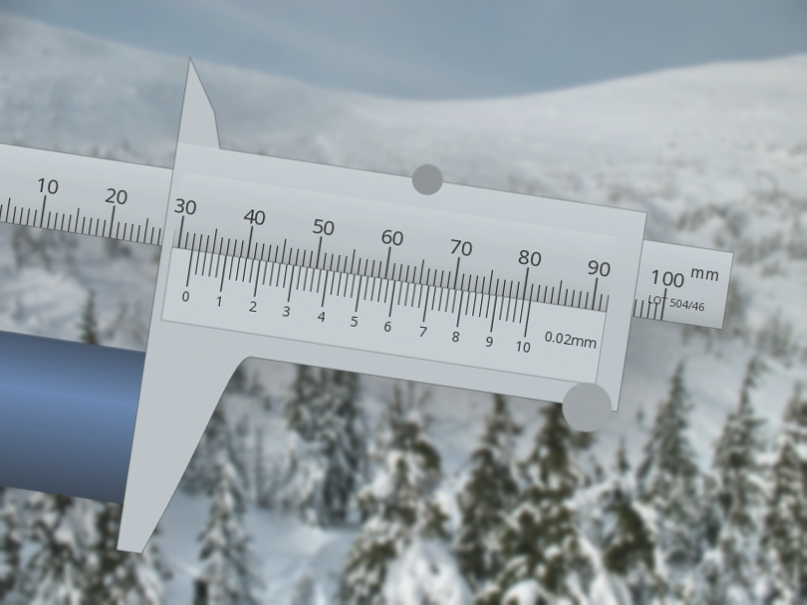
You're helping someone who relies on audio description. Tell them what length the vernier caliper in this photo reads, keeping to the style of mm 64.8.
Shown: mm 32.0
